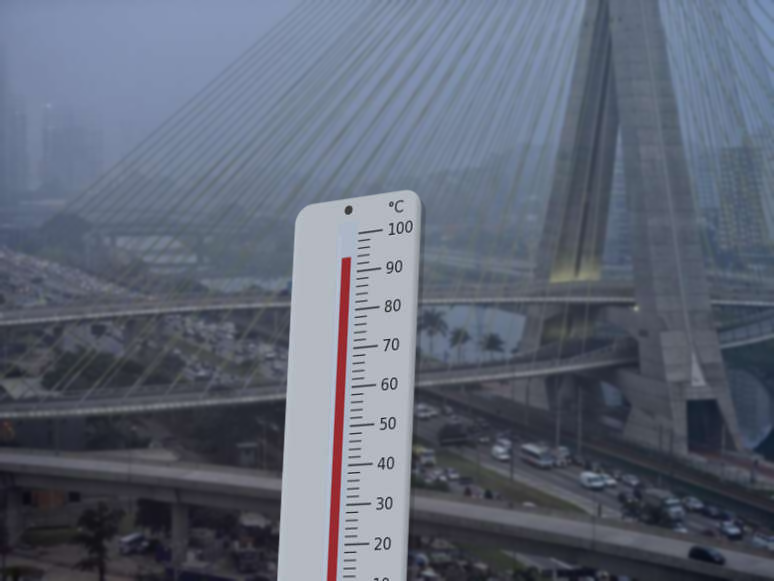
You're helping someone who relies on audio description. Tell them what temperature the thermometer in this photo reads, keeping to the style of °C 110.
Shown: °C 94
